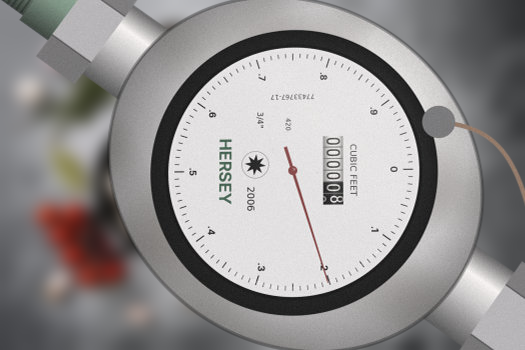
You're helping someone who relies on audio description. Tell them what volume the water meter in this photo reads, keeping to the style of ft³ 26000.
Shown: ft³ 8.20
